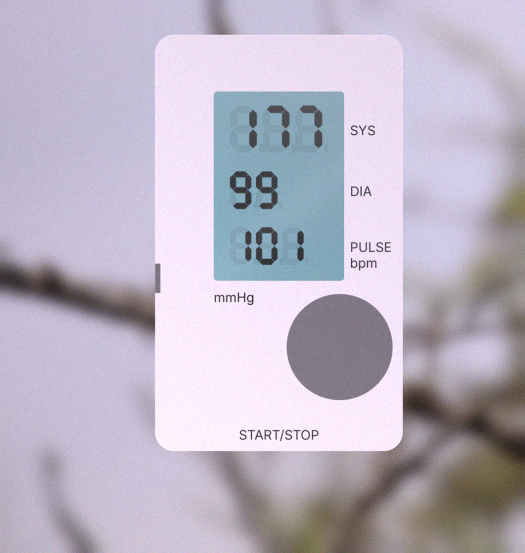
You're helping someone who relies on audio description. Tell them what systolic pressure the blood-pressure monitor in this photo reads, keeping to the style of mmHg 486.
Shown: mmHg 177
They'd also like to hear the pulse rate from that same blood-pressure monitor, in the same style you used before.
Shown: bpm 101
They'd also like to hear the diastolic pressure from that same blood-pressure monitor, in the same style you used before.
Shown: mmHg 99
